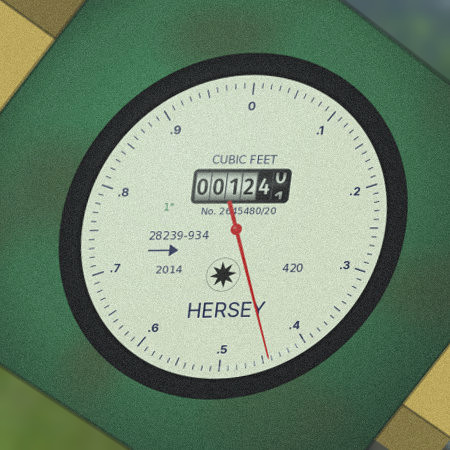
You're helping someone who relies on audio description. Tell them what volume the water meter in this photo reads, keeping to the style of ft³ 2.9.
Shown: ft³ 1240.44
